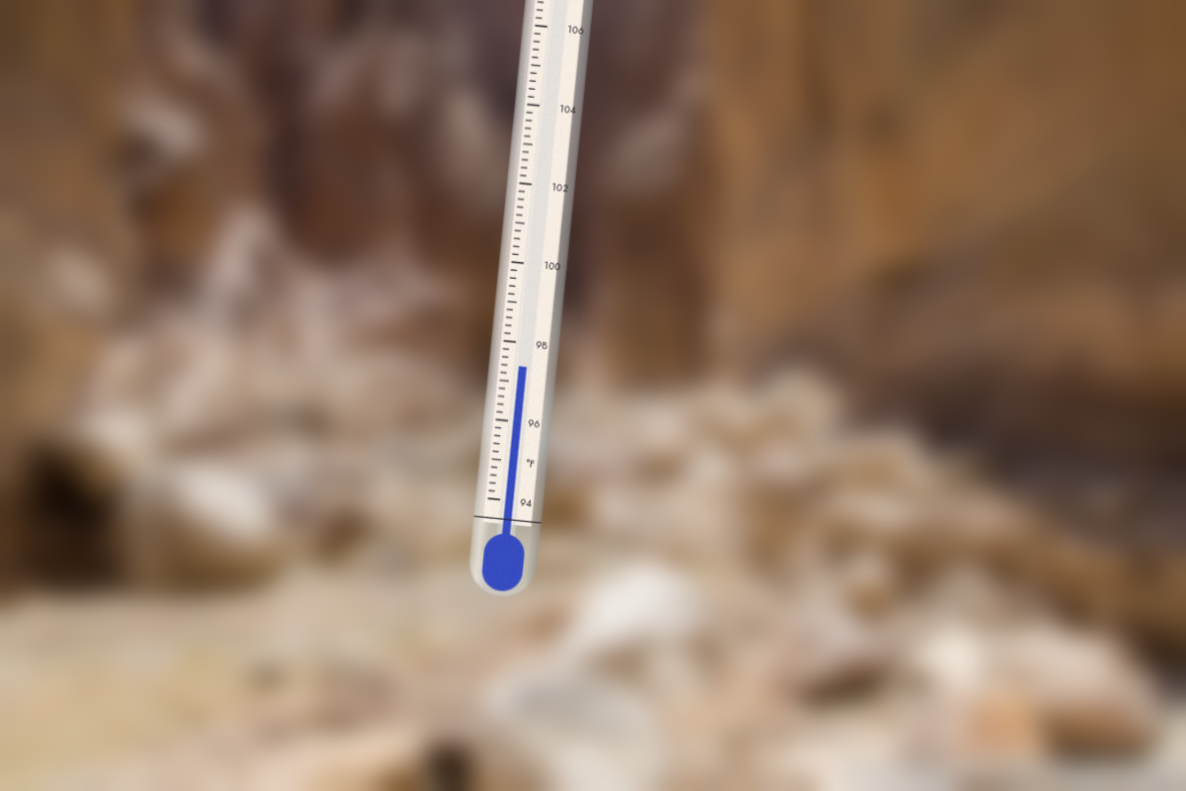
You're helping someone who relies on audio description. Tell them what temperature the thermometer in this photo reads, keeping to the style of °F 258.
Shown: °F 97.4
